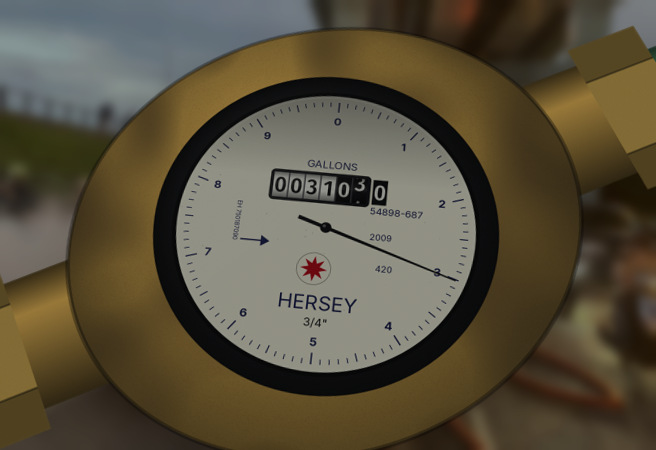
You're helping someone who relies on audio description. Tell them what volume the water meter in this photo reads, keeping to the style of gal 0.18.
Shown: gal 31033.0
